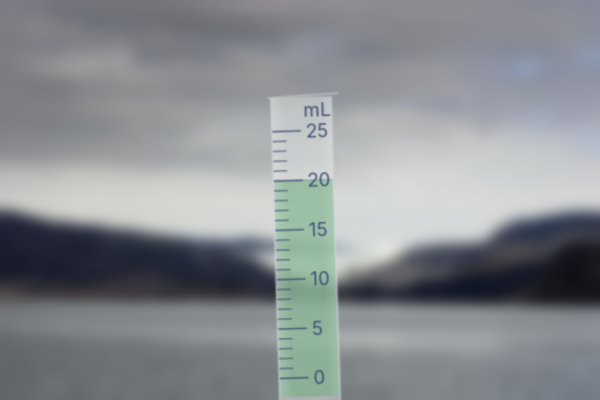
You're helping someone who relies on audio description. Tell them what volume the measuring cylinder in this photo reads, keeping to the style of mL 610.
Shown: mL 20
